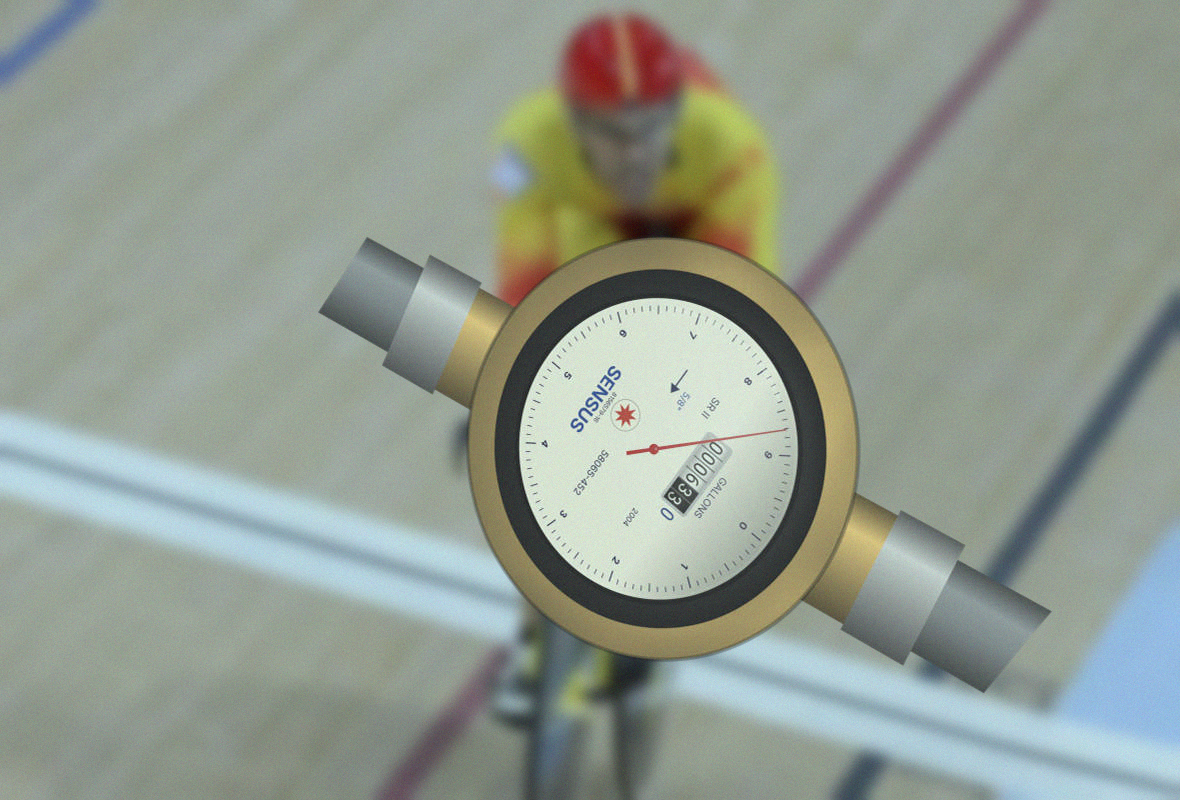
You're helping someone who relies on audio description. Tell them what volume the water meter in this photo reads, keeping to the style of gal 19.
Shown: gal 6328.7
